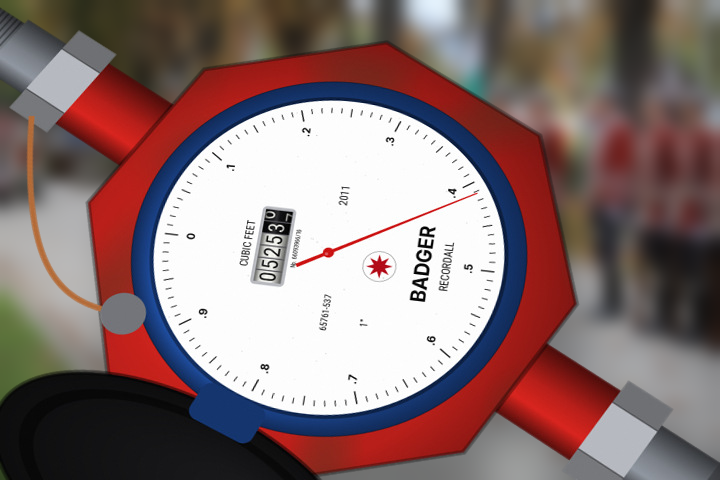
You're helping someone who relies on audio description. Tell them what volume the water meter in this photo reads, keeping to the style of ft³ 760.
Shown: ft³ 52536.41
